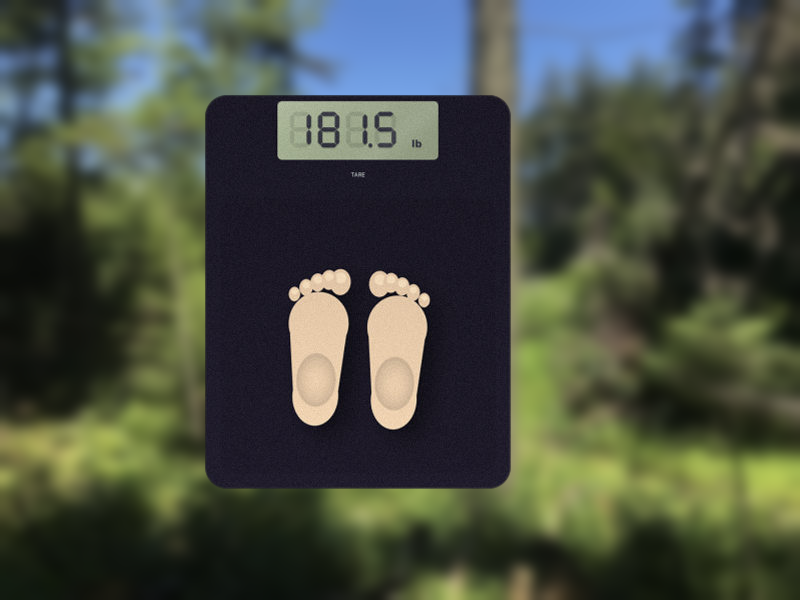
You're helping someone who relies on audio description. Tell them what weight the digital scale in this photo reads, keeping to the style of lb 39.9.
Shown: lb 181.5
